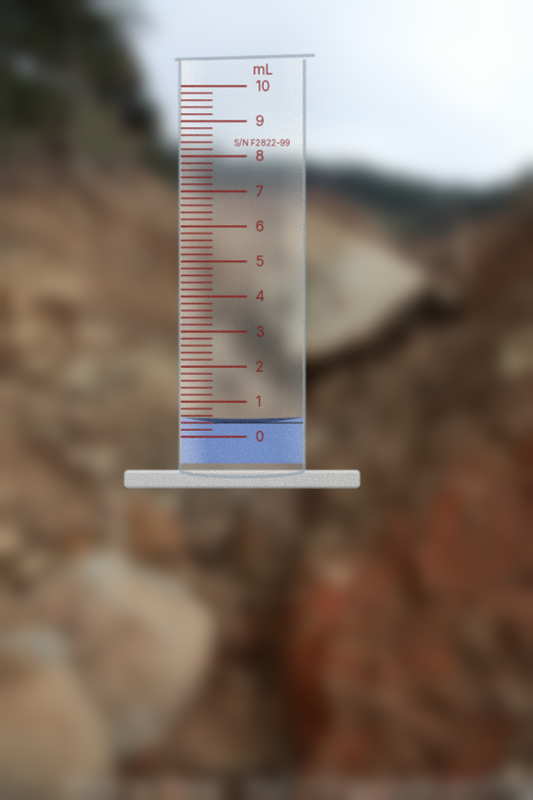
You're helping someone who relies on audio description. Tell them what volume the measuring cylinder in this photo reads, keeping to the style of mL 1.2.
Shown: mL 0.4
